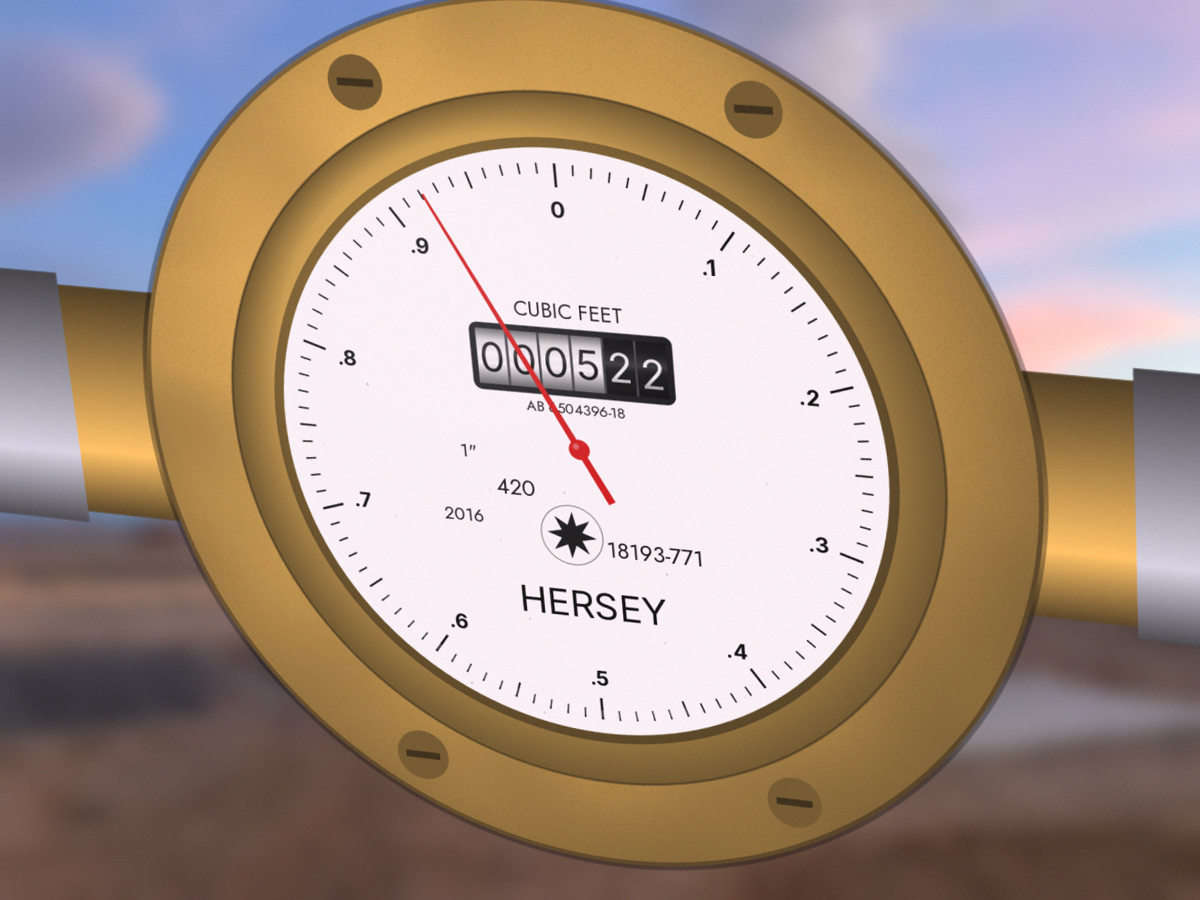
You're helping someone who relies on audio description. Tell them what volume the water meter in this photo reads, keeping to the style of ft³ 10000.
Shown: ft³ 521.92
